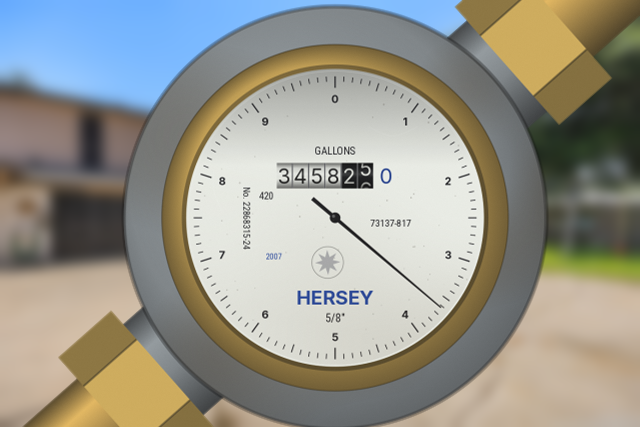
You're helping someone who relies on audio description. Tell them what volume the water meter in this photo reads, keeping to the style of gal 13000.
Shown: gal 3458253.6
